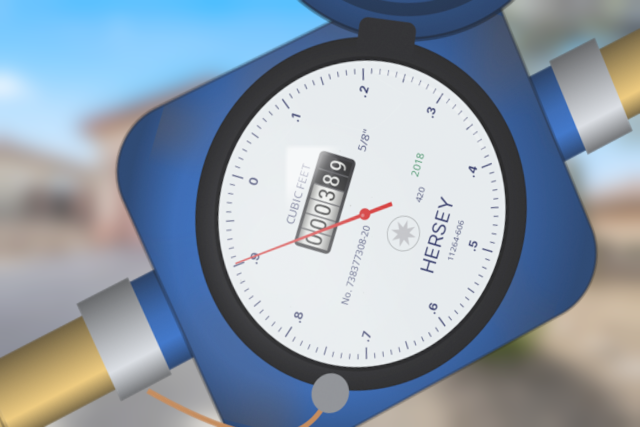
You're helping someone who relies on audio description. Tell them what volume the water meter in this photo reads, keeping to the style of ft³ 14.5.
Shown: ft³ 388.90
